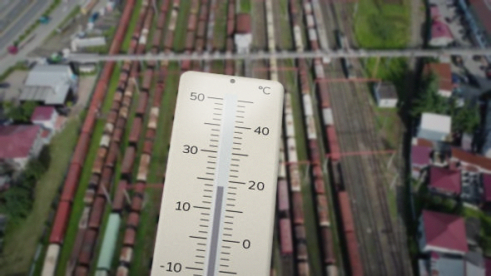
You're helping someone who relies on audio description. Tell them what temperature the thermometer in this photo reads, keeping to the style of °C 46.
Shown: °C 18
